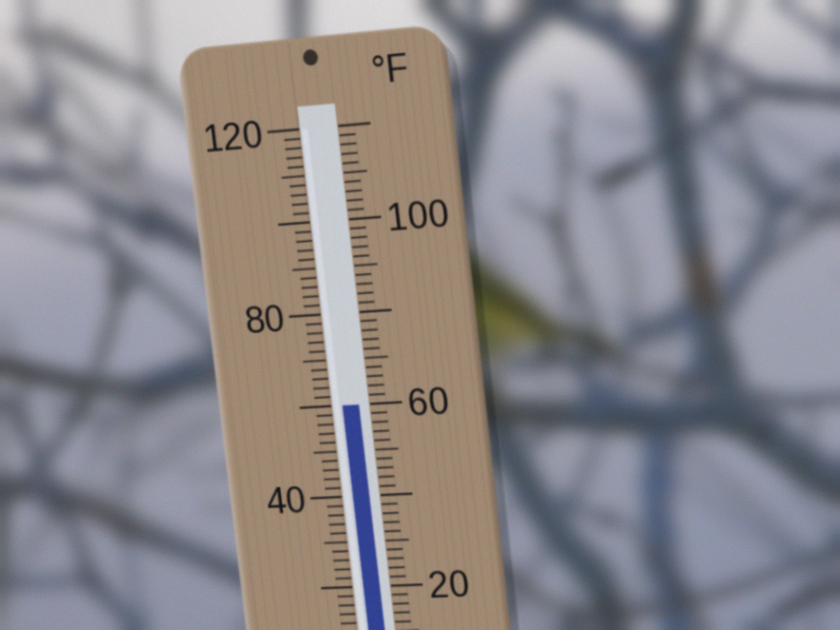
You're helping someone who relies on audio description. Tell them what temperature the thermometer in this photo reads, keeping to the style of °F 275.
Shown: °F 60
